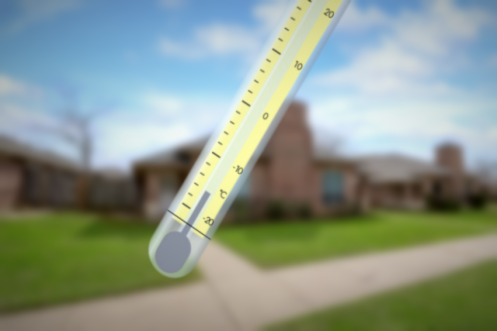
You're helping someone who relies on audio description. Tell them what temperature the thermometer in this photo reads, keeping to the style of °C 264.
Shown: °C -16
